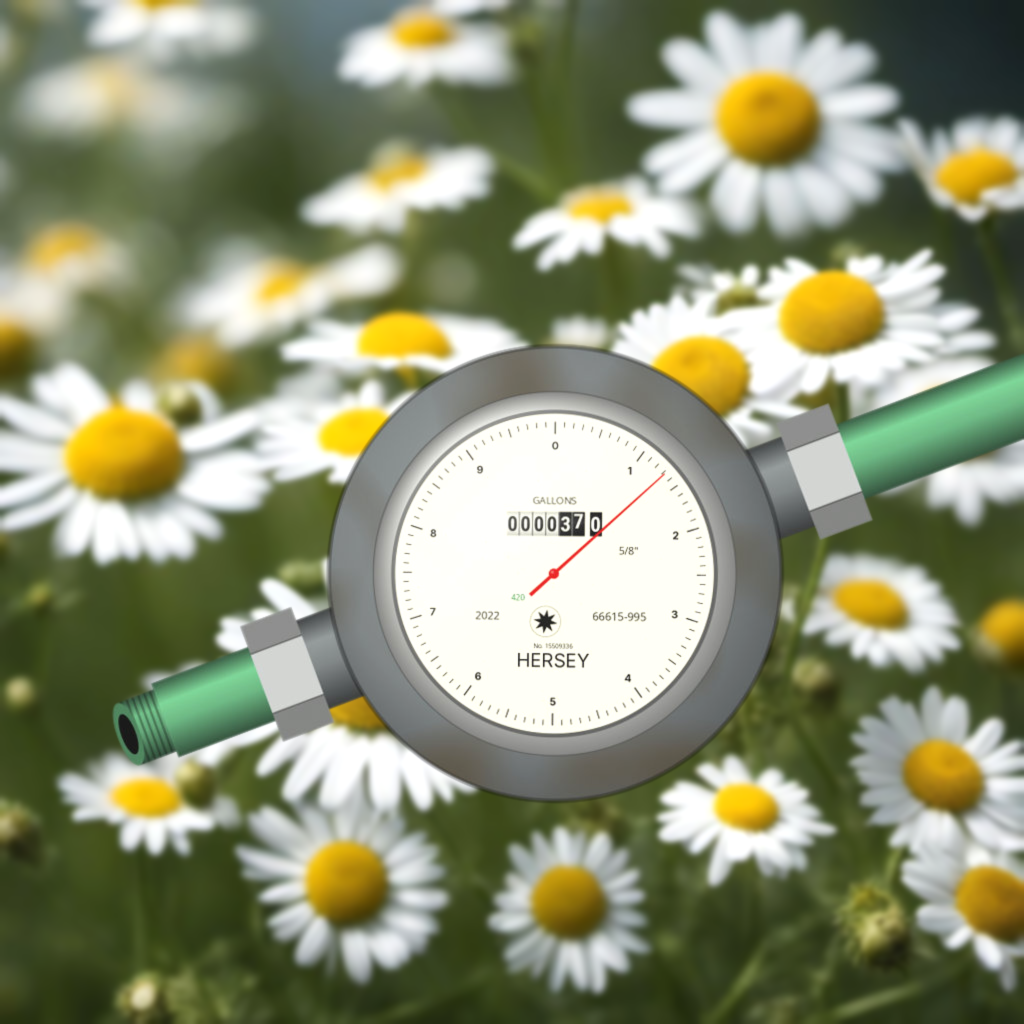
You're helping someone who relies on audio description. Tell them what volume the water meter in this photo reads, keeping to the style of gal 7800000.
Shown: gal 371.3
